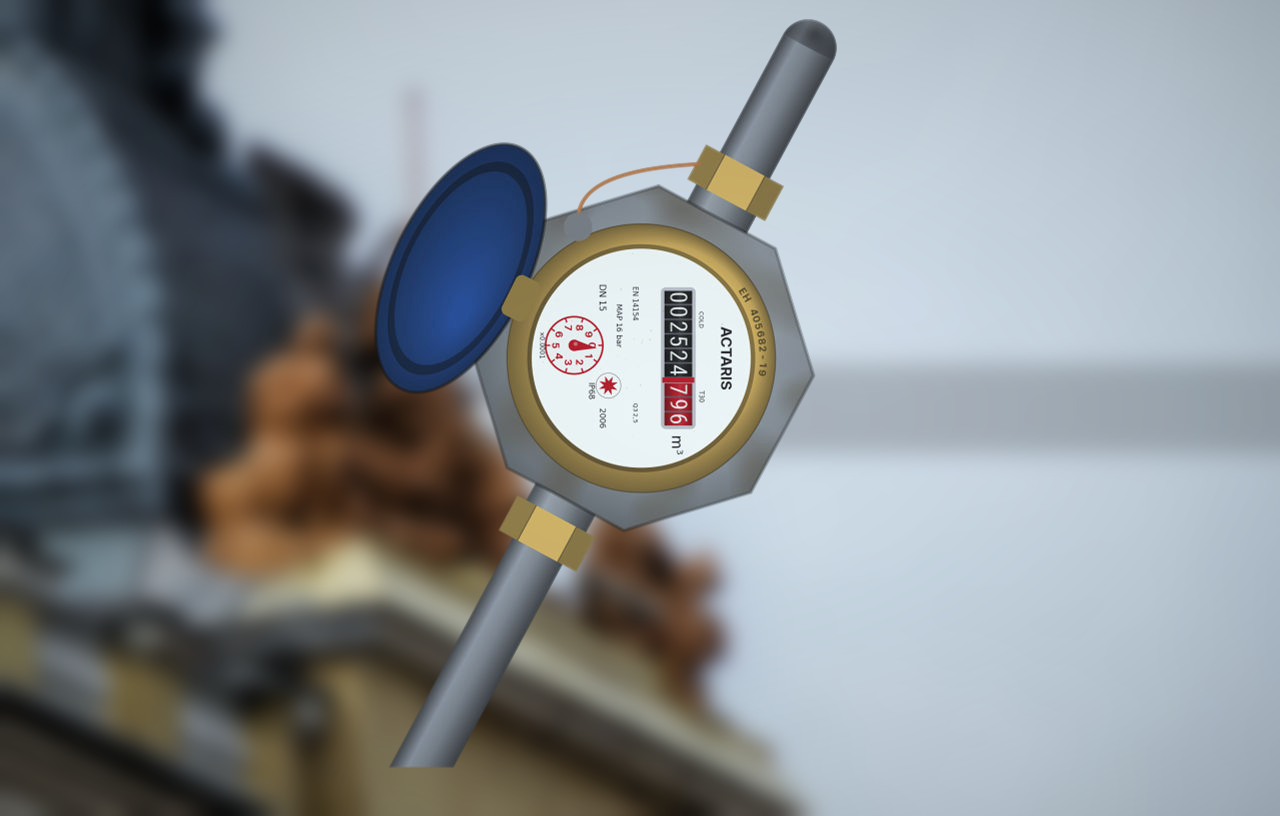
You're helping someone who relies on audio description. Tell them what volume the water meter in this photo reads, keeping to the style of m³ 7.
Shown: m³ 2524.7960
